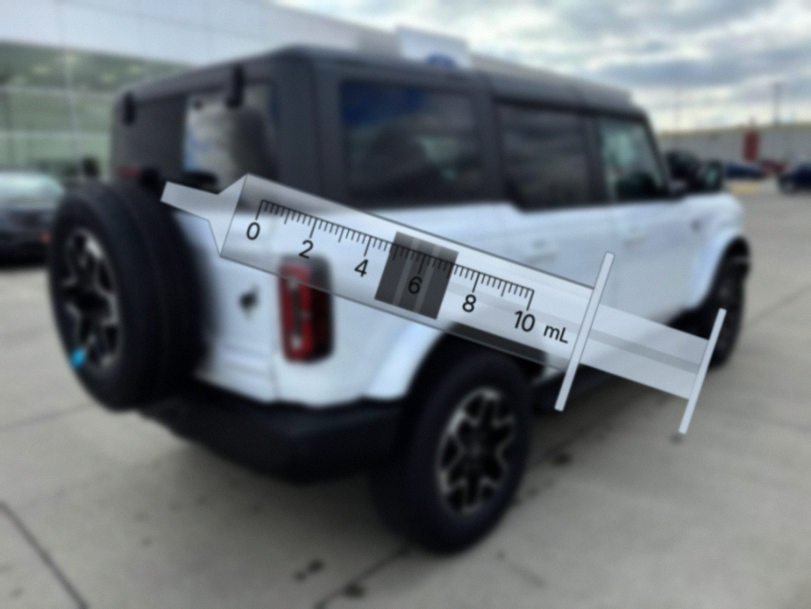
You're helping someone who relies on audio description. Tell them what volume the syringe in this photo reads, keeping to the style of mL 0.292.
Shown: mL 4.8
